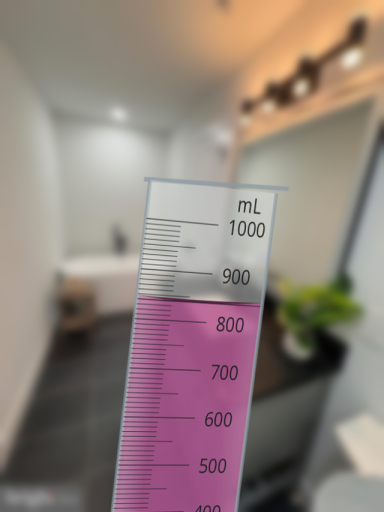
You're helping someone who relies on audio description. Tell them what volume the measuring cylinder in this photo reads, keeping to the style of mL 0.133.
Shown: mL 840
